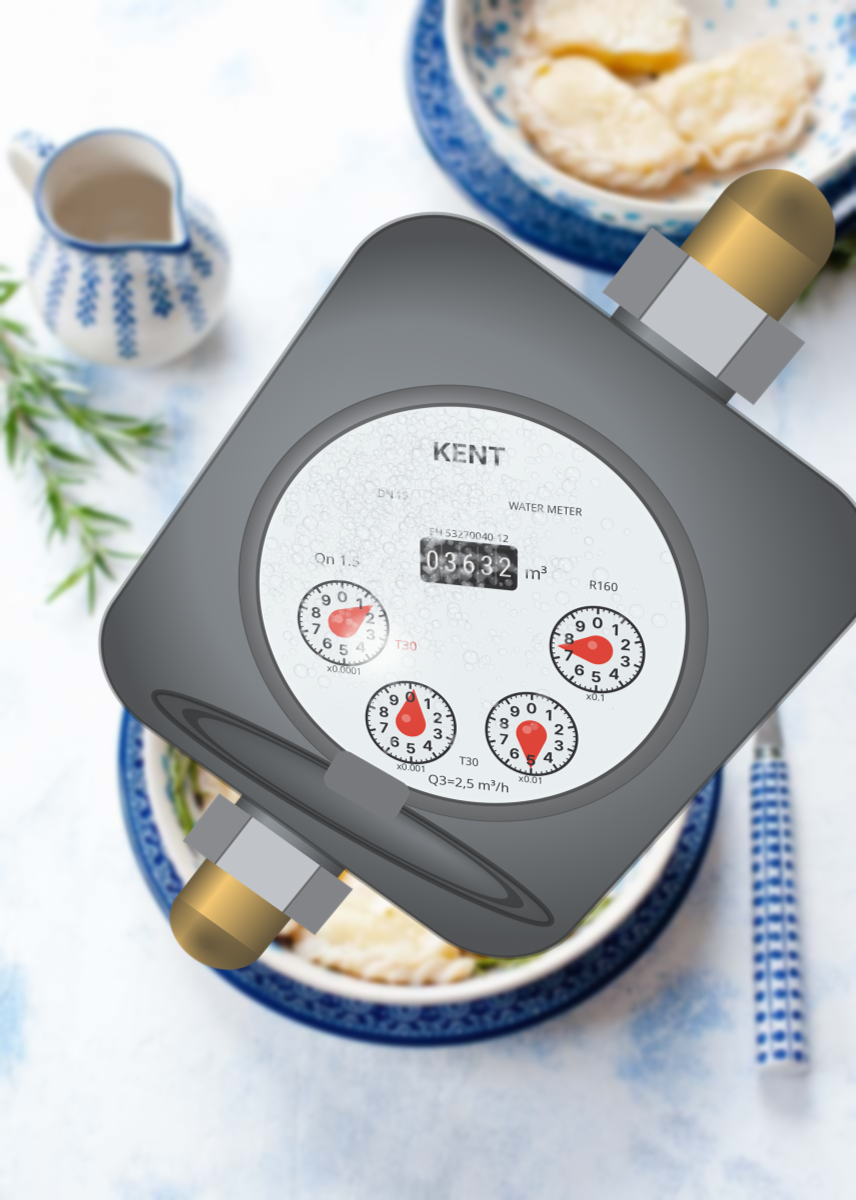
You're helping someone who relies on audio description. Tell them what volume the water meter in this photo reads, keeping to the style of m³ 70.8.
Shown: m³ 3632.7501
